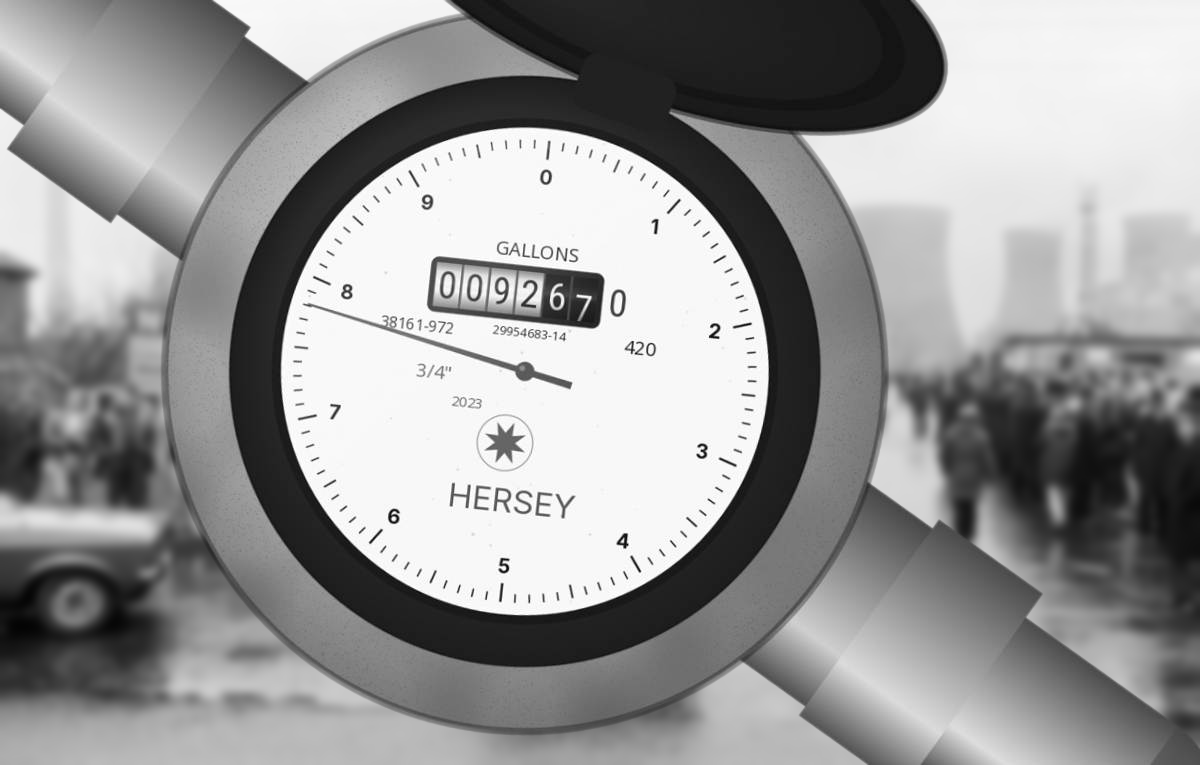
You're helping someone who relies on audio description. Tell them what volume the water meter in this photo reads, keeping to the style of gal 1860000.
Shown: gal 92667.8
